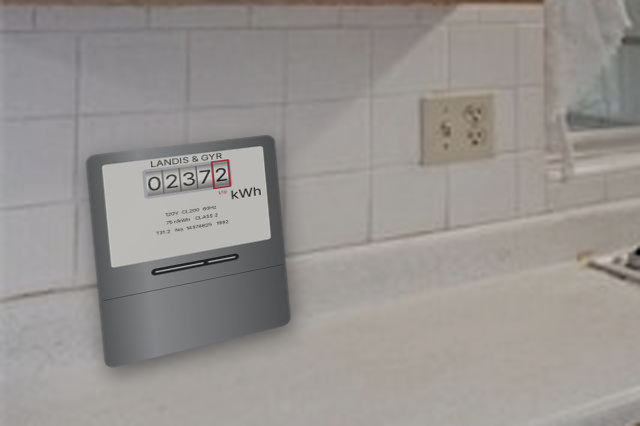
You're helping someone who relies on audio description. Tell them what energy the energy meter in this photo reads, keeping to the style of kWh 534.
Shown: kWh 237.2
